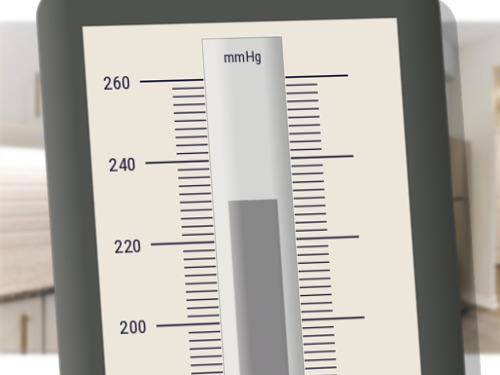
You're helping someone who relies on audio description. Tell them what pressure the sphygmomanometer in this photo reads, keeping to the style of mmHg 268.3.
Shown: mmHg 230
